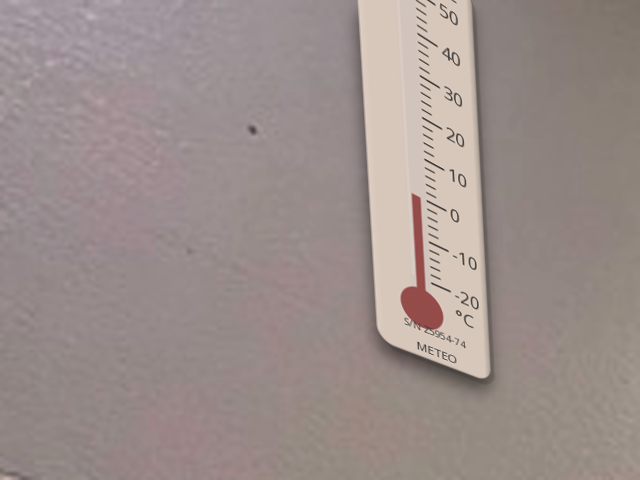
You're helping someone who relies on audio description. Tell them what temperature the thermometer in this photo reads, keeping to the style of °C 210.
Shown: °C 0
